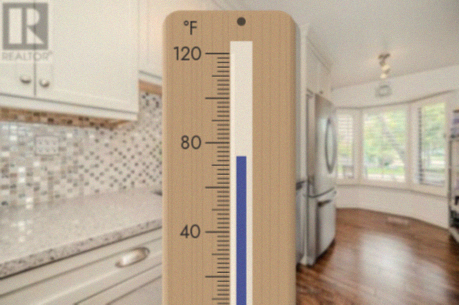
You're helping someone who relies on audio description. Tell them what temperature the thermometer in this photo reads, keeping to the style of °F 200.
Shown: °F 74
